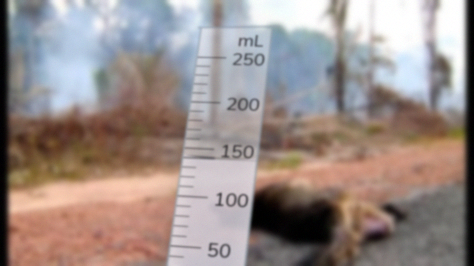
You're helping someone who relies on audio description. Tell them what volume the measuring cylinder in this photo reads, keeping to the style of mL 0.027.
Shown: mL 140
